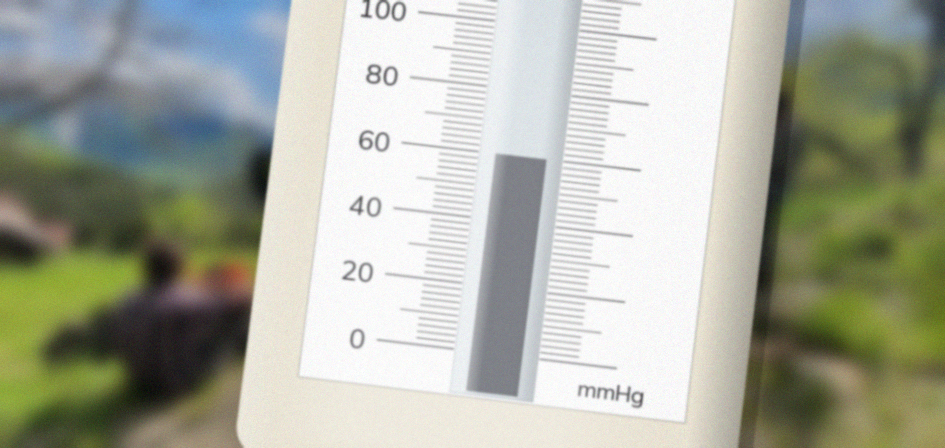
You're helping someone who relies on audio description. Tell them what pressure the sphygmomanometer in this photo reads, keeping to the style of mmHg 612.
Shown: mmHg 60
